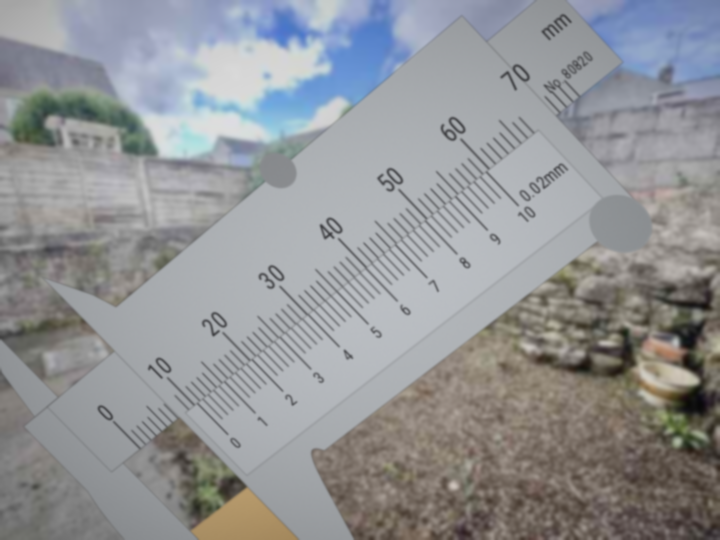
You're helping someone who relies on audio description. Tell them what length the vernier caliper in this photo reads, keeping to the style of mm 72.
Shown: mm 10.5
